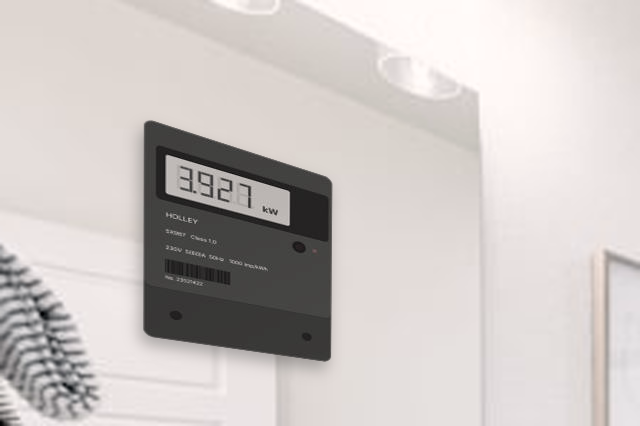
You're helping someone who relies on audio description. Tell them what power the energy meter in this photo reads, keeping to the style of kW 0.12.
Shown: kW 3.927
